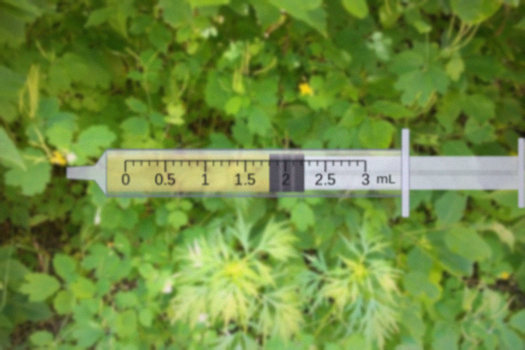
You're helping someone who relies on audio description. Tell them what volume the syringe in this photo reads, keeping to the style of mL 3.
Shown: mL 1.8
